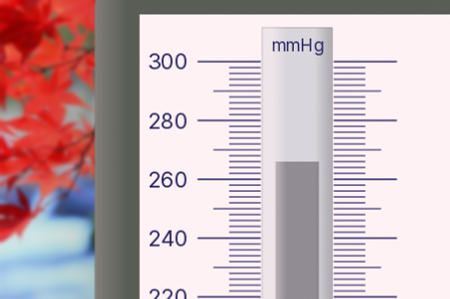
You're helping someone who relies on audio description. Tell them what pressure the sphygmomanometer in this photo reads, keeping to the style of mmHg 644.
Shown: mmHg 266
